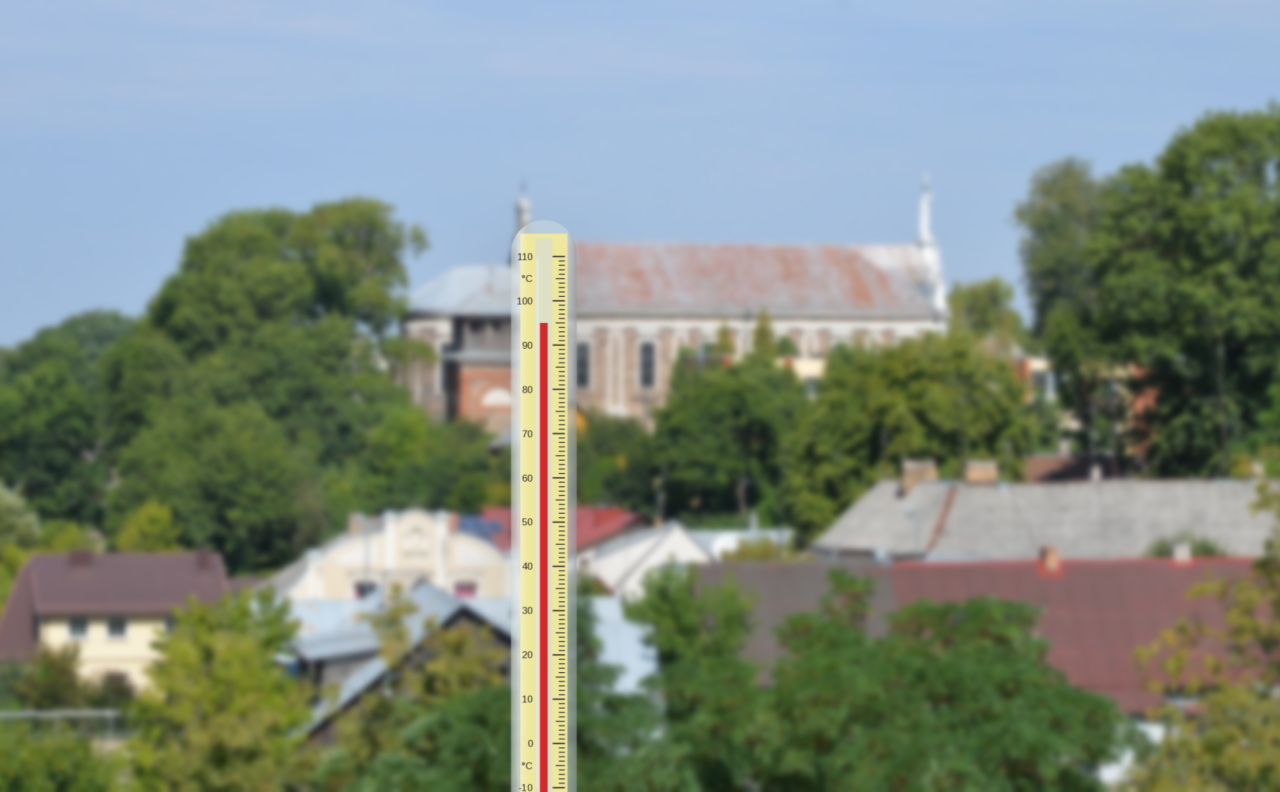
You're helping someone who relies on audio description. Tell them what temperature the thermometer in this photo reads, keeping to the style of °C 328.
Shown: °C 95
